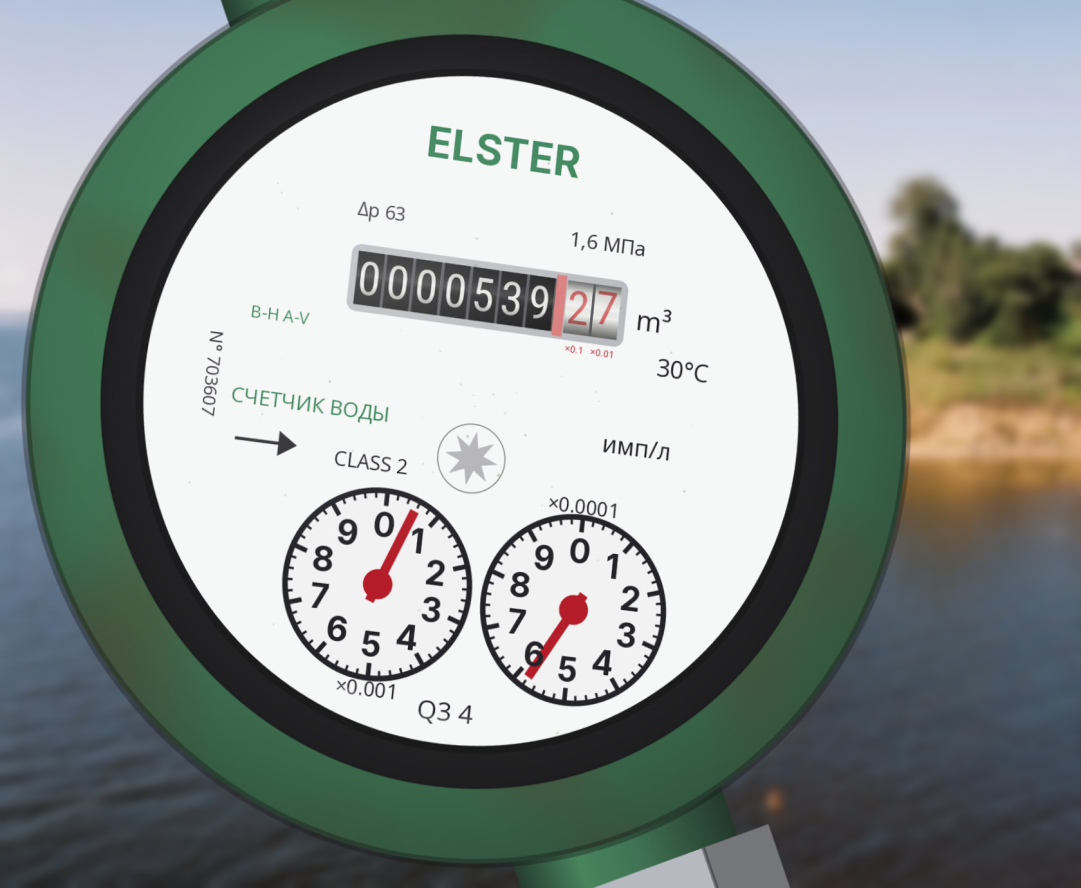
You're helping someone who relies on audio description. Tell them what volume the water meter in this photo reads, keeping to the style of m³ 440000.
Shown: m³ 539.2705
